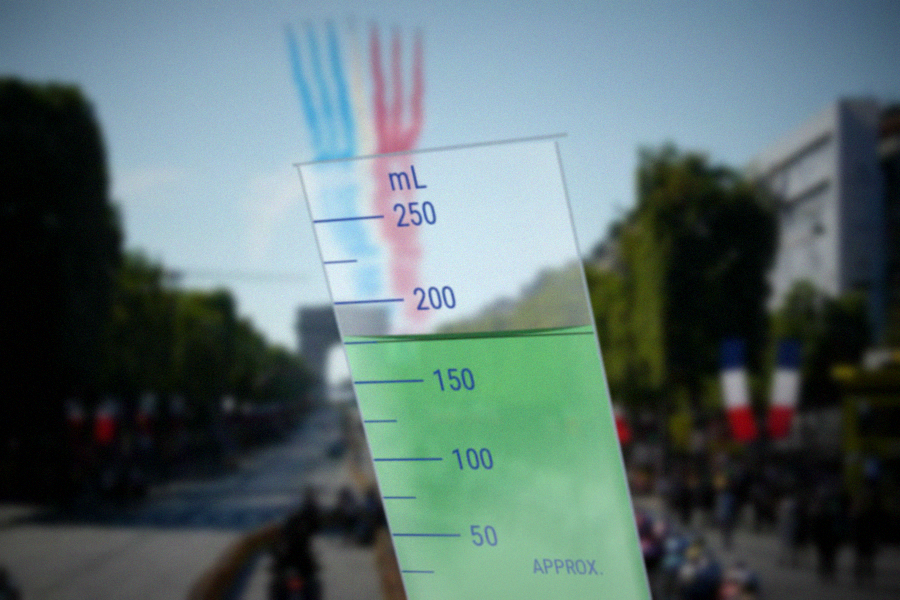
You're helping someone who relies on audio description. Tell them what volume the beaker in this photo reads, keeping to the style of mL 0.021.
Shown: mL 175
